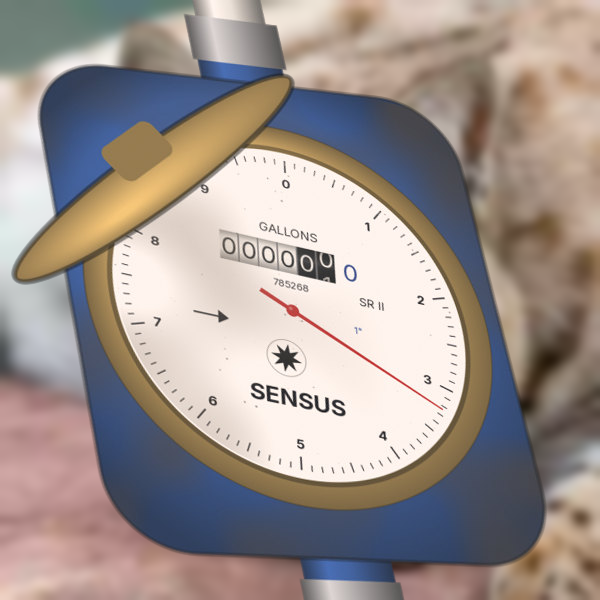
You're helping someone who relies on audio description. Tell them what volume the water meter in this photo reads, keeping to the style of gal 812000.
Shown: gal 3.2
